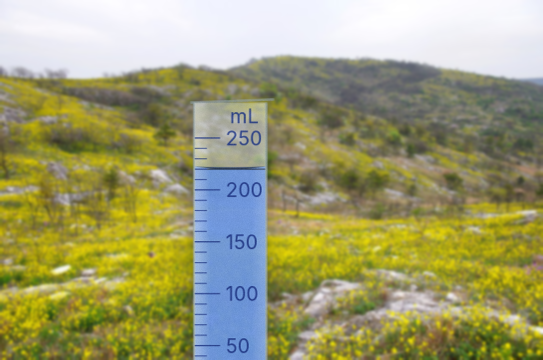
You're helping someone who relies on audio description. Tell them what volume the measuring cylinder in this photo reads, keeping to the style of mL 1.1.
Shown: mL 220
